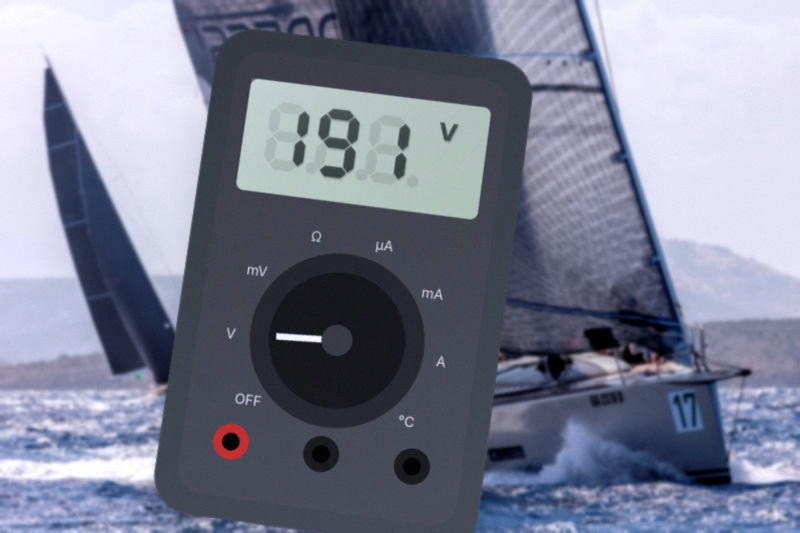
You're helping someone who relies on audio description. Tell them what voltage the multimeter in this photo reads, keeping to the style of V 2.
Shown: V 191
